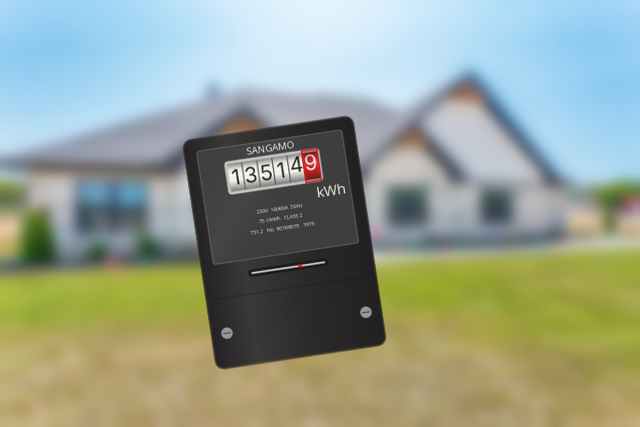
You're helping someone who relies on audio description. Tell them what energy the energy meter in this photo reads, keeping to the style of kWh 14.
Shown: kWh 13514.9
